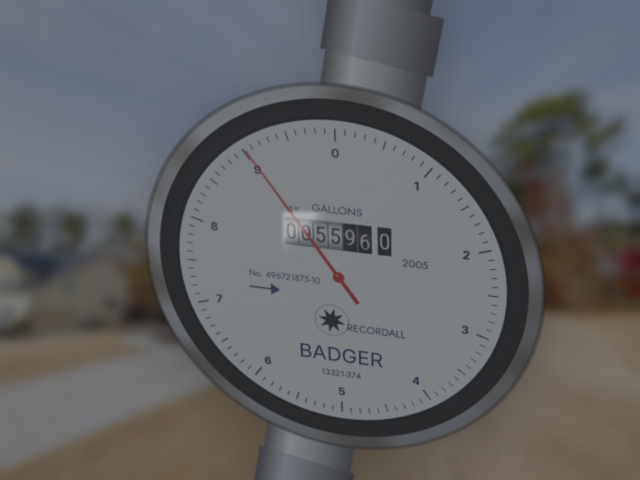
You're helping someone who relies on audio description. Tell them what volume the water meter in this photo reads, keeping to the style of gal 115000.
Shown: gal 55959.0
